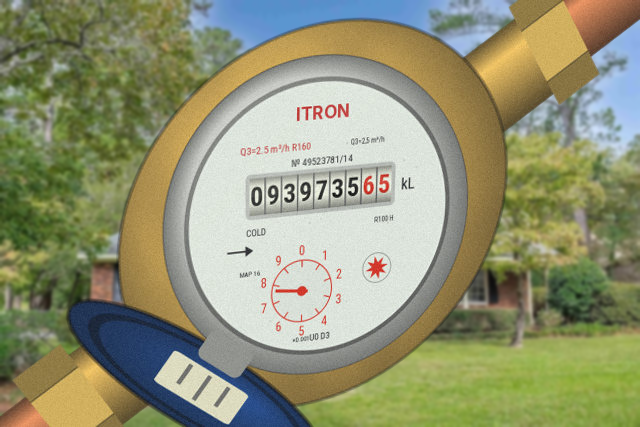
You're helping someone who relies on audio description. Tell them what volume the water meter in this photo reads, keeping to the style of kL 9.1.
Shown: kL 939735.657
